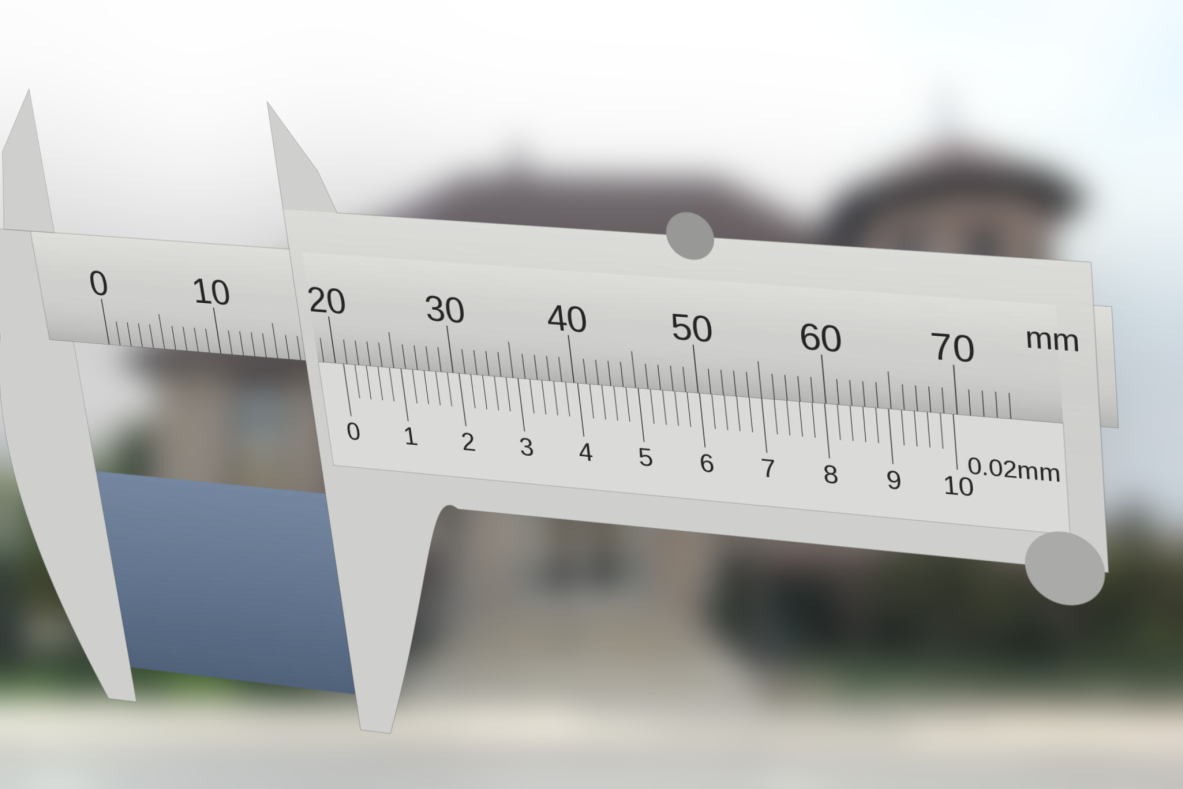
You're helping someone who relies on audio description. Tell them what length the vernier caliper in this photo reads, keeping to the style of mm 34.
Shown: mm 20.7
